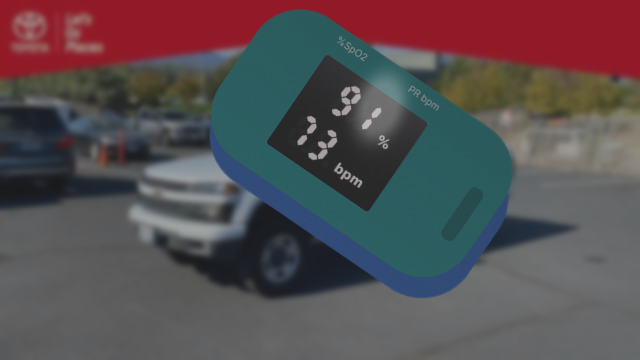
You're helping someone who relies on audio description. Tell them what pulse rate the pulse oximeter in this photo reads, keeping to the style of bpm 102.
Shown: bpm 73
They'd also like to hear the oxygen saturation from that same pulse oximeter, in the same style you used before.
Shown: % 91
